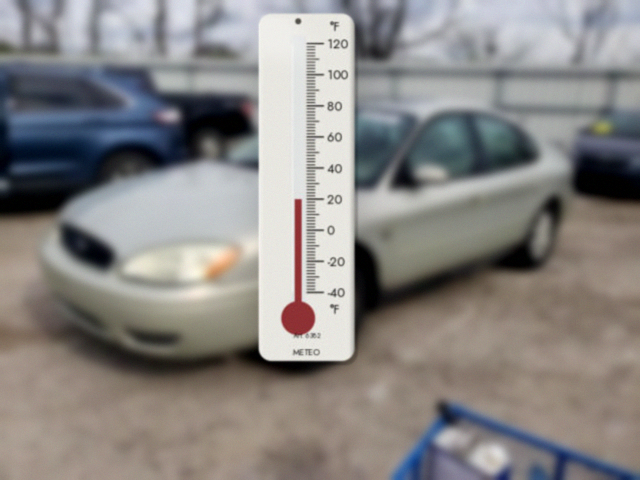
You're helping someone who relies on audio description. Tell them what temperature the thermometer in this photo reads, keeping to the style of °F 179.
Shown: °F 20
